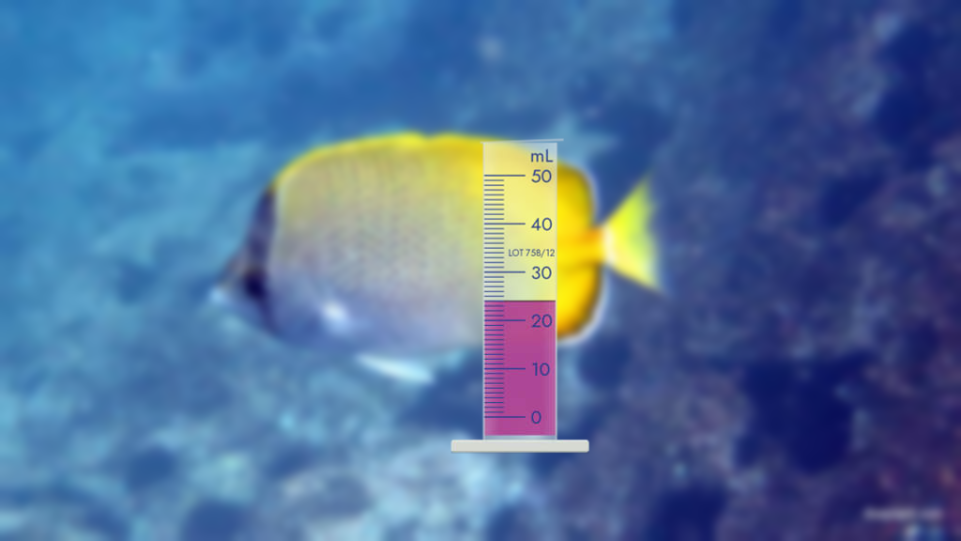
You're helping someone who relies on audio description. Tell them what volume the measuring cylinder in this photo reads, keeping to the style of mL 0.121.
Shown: mL 24
